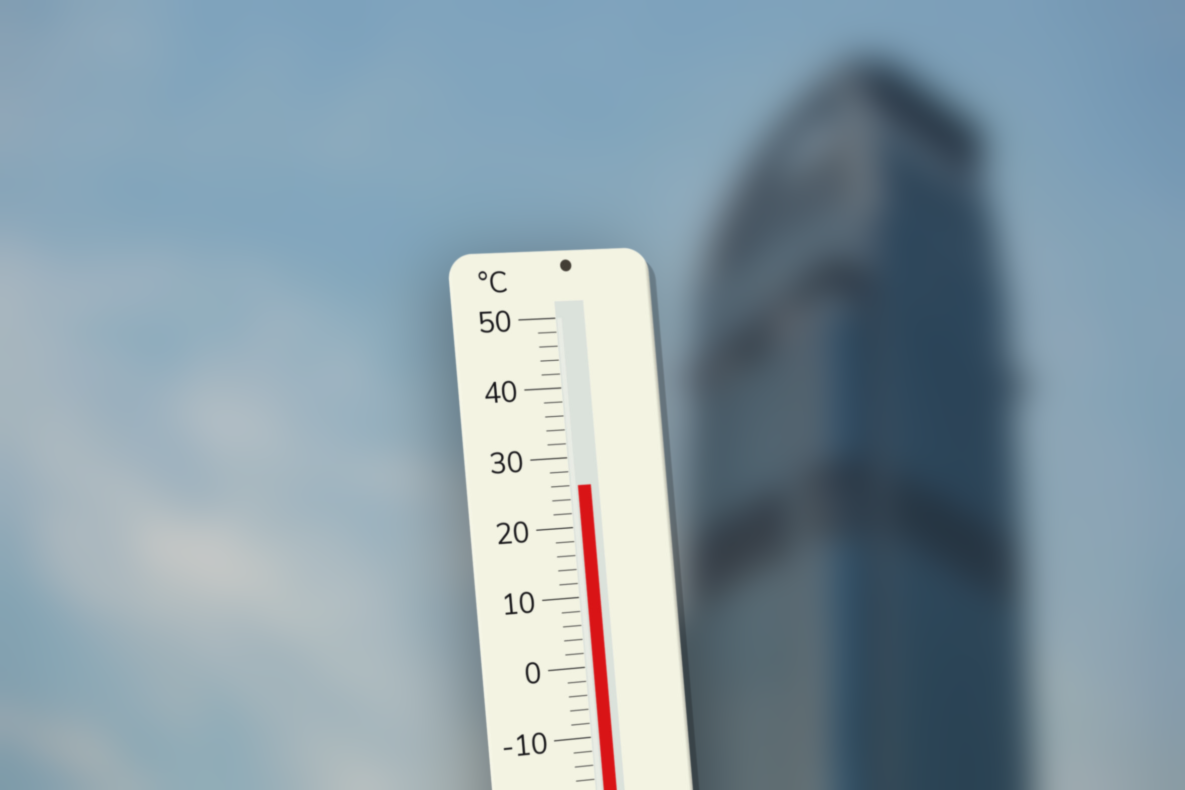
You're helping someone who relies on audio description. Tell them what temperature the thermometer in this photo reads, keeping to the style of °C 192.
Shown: °C 26
